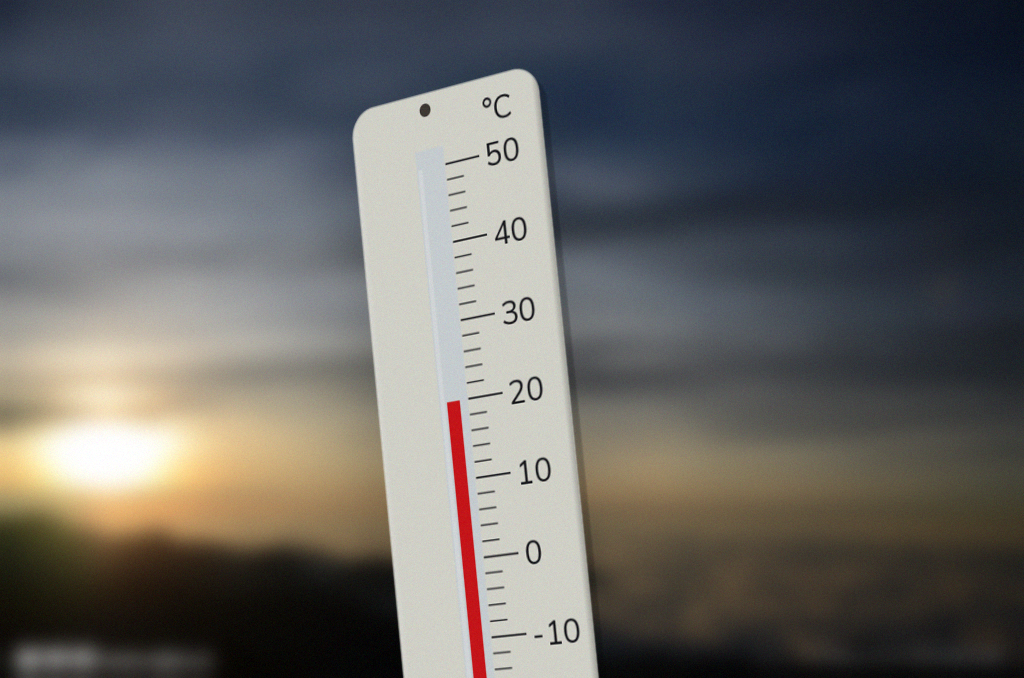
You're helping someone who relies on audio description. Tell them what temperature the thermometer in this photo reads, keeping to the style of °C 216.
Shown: °C 20
